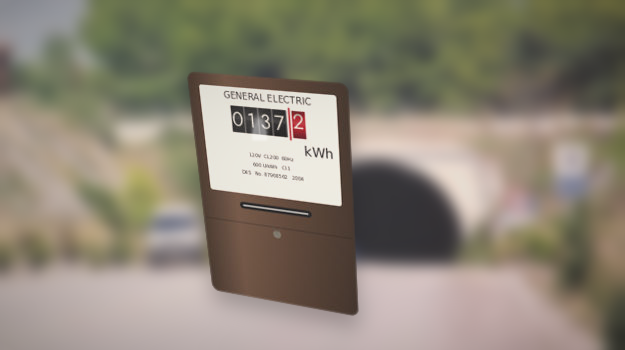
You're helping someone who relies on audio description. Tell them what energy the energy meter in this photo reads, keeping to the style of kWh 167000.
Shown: kWh 137.2
